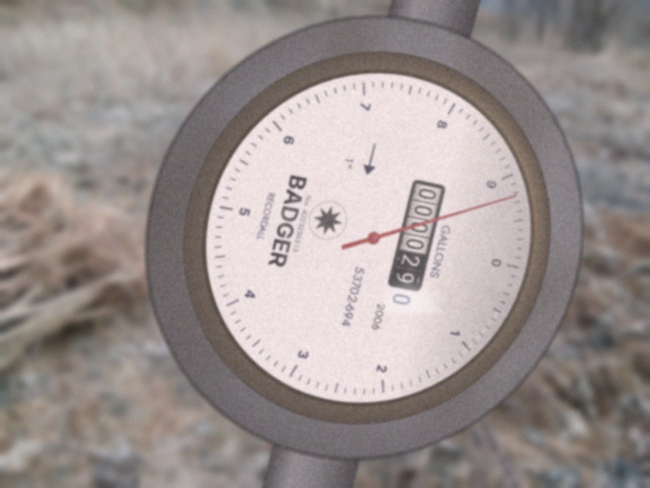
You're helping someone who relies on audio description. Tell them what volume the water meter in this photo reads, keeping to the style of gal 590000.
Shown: gal 289.2
